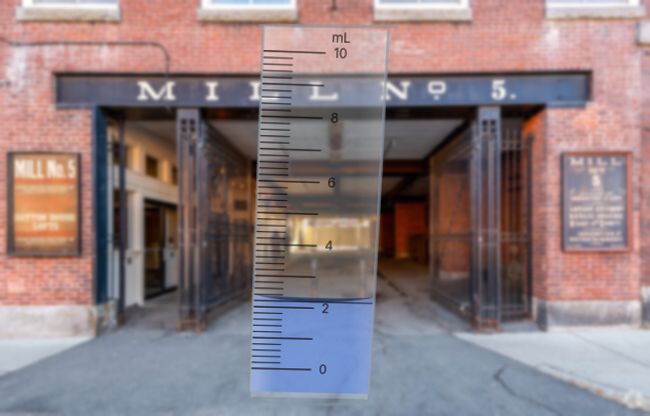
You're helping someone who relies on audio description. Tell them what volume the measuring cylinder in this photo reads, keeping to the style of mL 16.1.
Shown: mL 2.2
